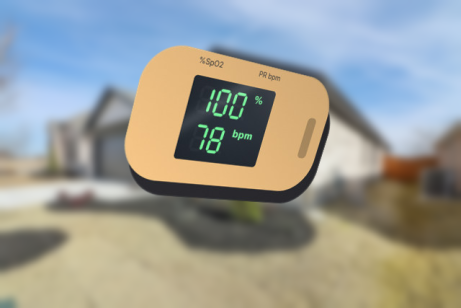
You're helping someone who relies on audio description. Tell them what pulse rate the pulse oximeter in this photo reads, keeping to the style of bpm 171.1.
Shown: bpm 78
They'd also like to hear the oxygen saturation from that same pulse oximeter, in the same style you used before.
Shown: % 100
